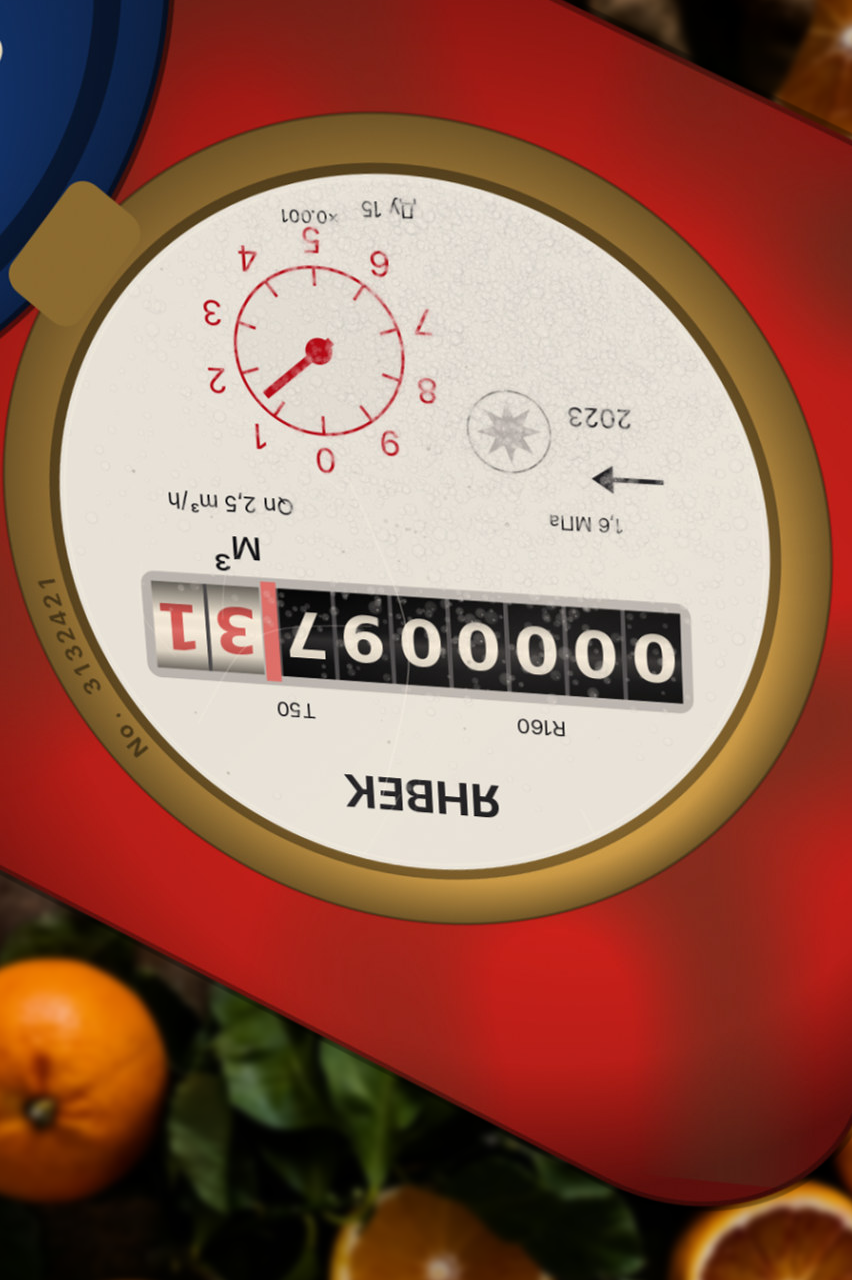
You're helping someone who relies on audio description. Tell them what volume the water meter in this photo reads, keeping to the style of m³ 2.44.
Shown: m³ 97.311
